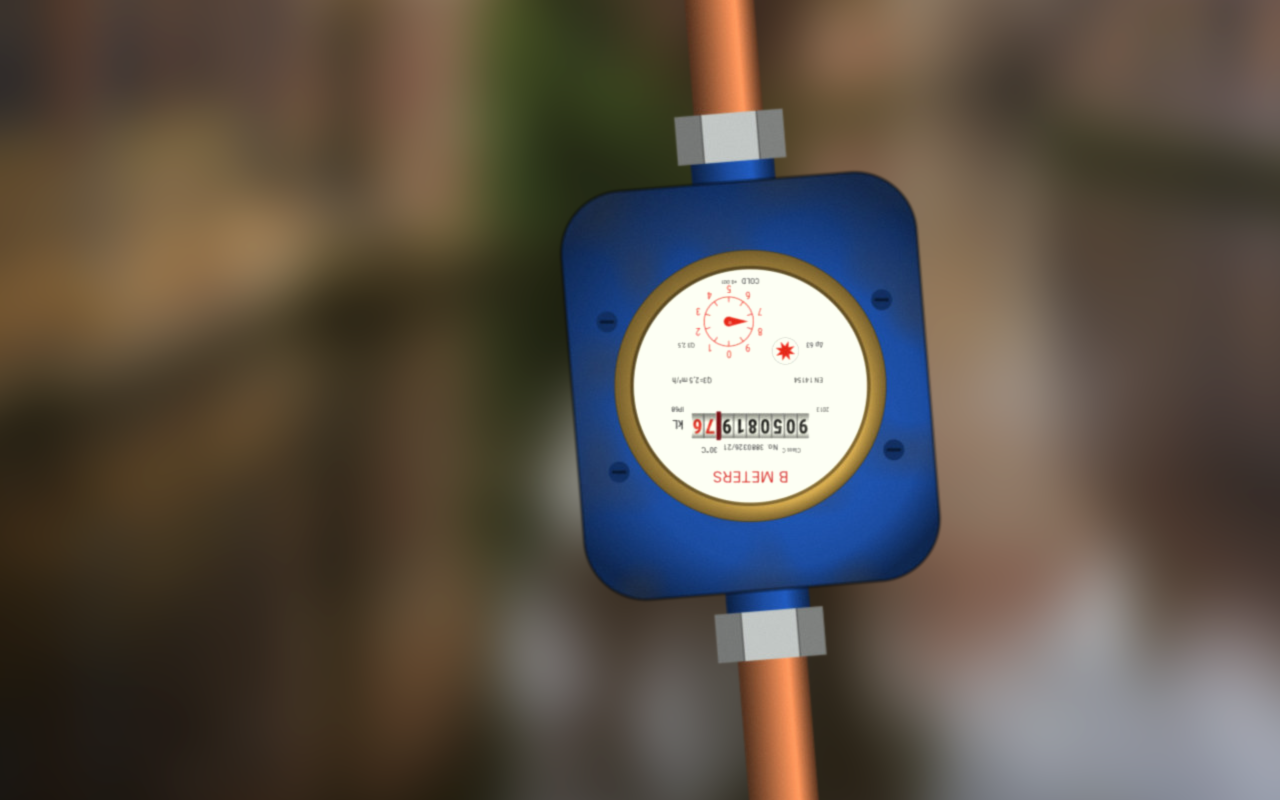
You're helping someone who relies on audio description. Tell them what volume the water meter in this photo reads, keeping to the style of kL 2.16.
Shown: kL 9050819.767
